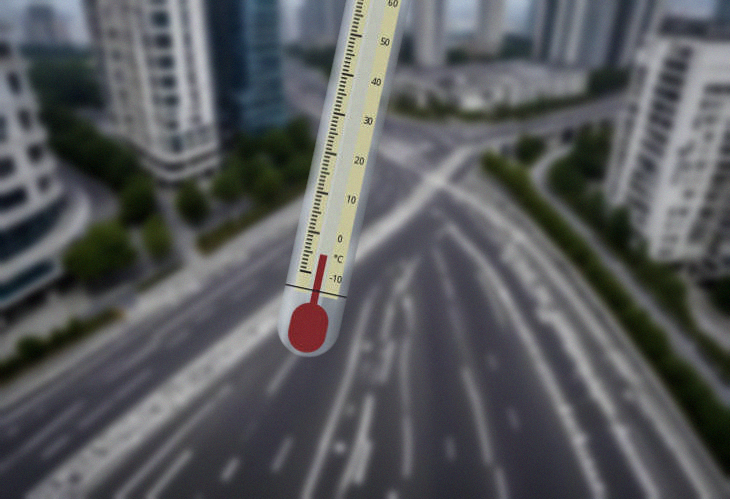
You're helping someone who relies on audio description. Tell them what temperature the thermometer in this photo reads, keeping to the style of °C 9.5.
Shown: °C -5
